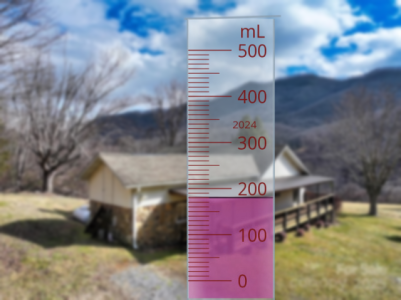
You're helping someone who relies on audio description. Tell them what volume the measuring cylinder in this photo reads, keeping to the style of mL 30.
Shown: mL 180
